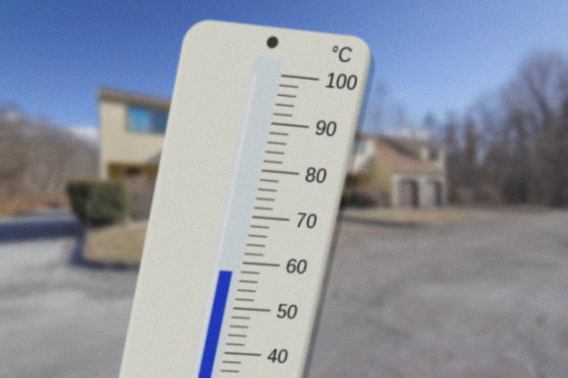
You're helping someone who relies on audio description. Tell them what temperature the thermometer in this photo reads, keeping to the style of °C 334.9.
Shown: °C 58
